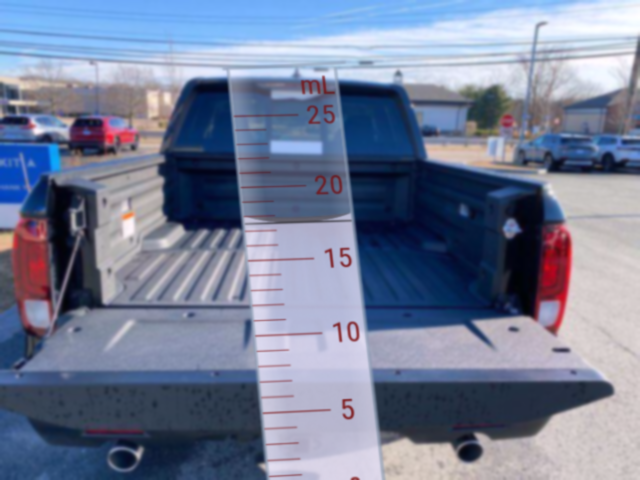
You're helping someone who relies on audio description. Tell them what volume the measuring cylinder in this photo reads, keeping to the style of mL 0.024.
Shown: mL 17.5
